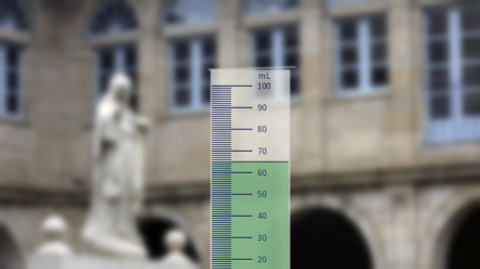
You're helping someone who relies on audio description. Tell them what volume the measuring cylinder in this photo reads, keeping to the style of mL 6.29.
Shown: mL 65
